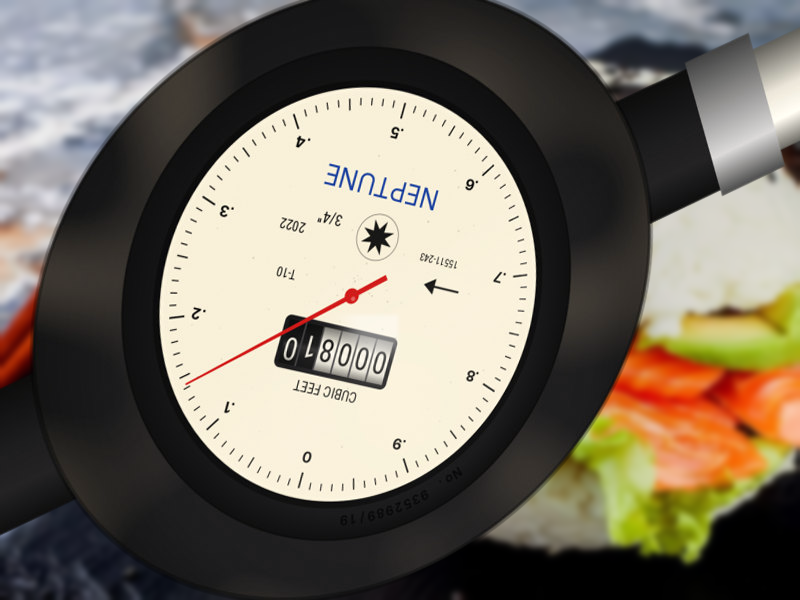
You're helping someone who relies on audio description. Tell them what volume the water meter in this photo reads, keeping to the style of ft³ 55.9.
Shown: ft³ 810.14
